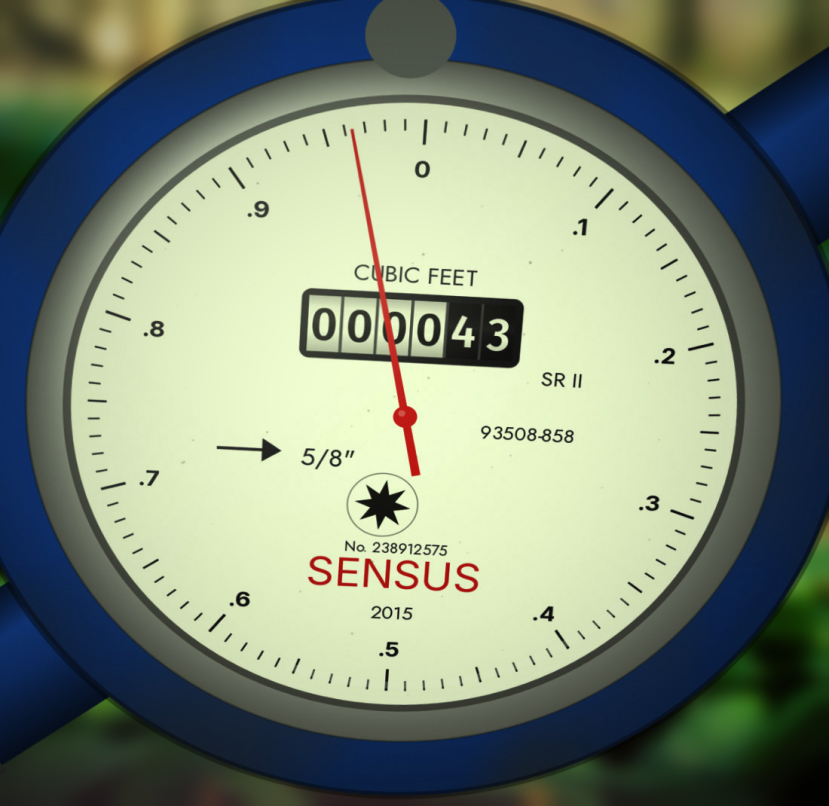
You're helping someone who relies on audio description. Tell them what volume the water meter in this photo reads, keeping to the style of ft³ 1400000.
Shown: ft³ 42.96
